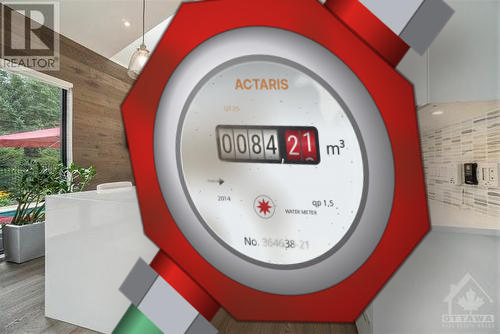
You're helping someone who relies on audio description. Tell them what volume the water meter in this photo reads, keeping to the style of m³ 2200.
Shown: m³ 84.21
